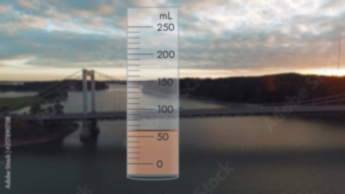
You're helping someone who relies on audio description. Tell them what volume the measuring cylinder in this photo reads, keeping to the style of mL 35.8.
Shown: mL 60
